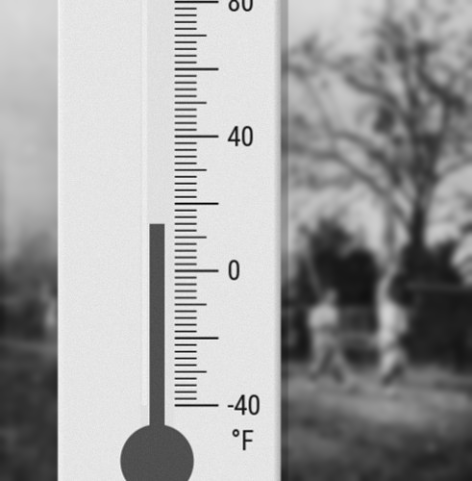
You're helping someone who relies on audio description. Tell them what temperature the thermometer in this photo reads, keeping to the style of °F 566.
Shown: °F 14
